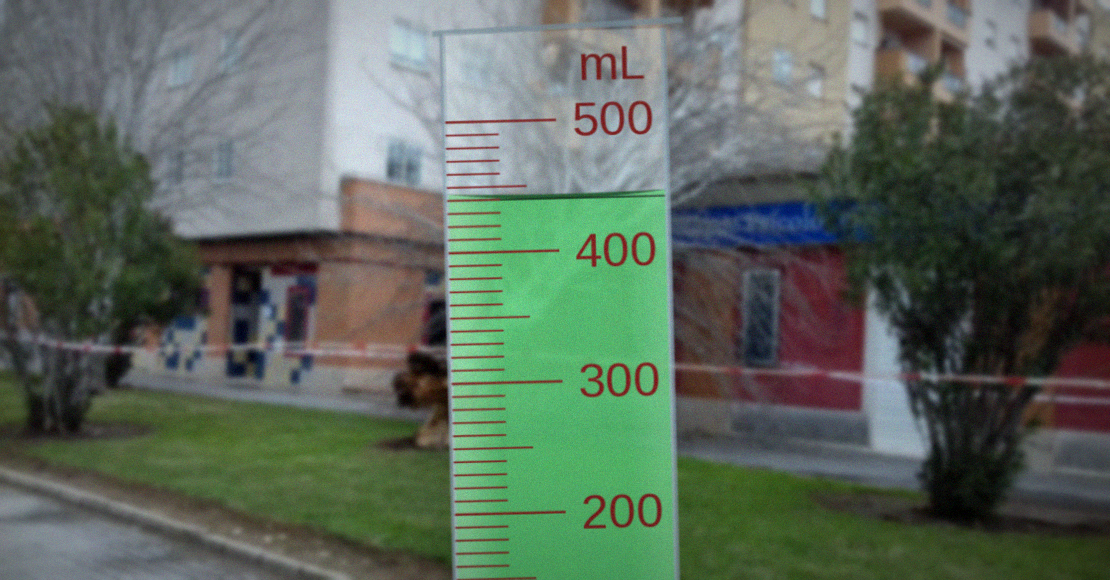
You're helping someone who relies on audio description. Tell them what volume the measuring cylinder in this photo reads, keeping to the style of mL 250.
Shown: mL 440
